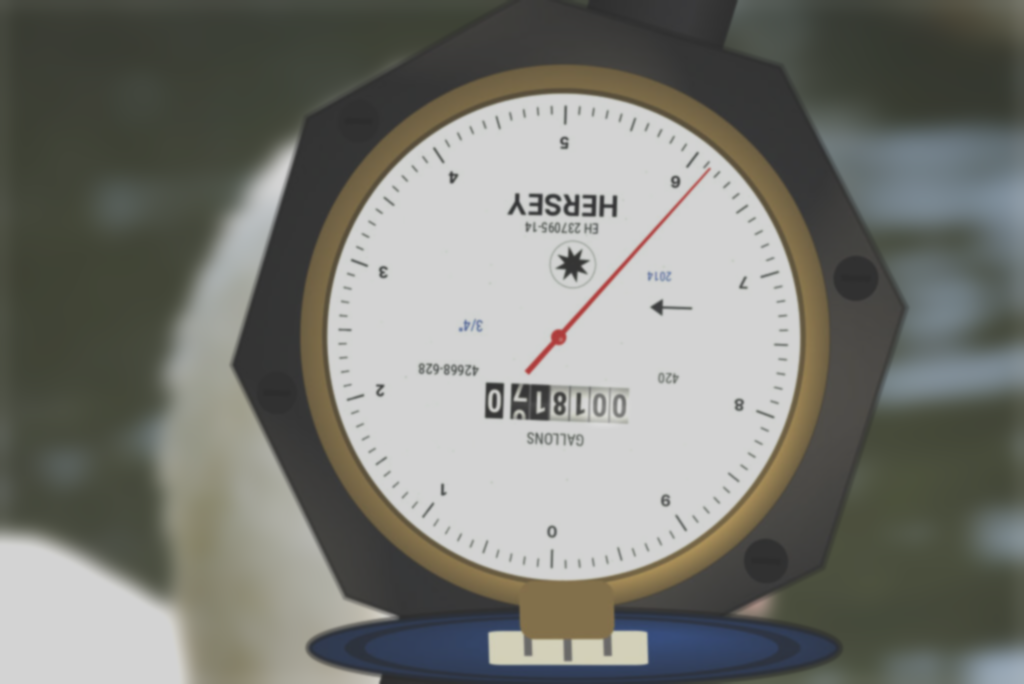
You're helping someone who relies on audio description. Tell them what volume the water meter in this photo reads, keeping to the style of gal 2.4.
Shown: gal 18166.1
